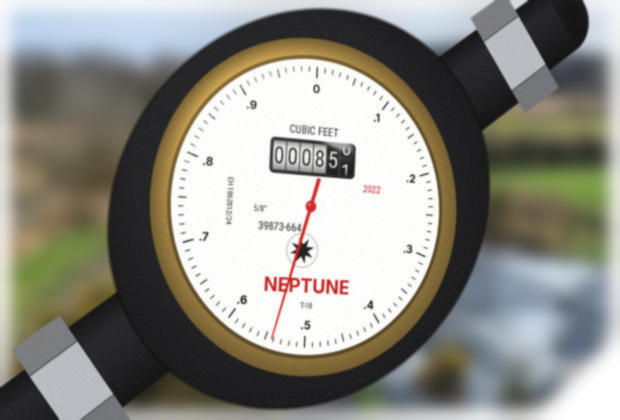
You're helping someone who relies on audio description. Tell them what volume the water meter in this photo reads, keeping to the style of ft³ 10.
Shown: ft³ 850.54
